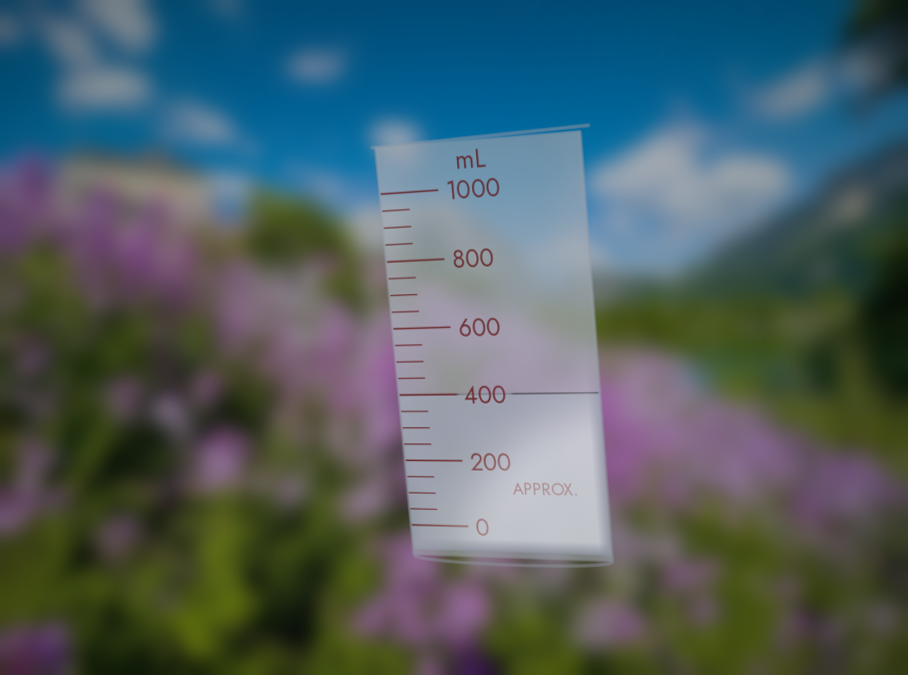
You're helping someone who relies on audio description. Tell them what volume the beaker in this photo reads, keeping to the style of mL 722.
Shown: mL 400
